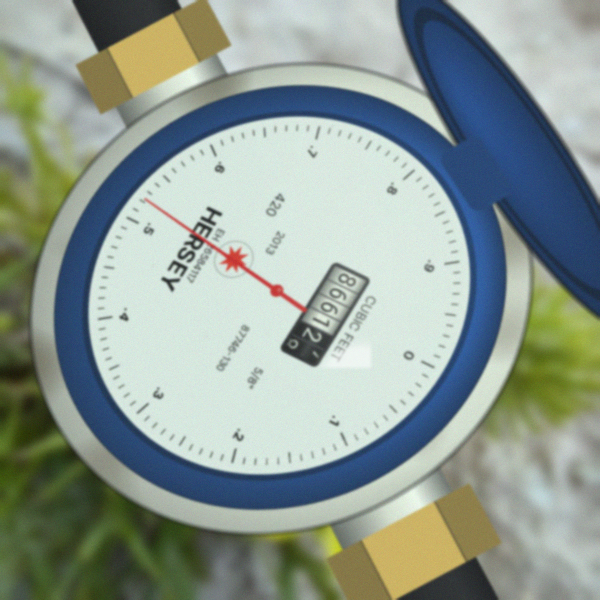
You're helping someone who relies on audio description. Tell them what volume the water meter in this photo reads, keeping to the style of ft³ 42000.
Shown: ft³ 866127.52
